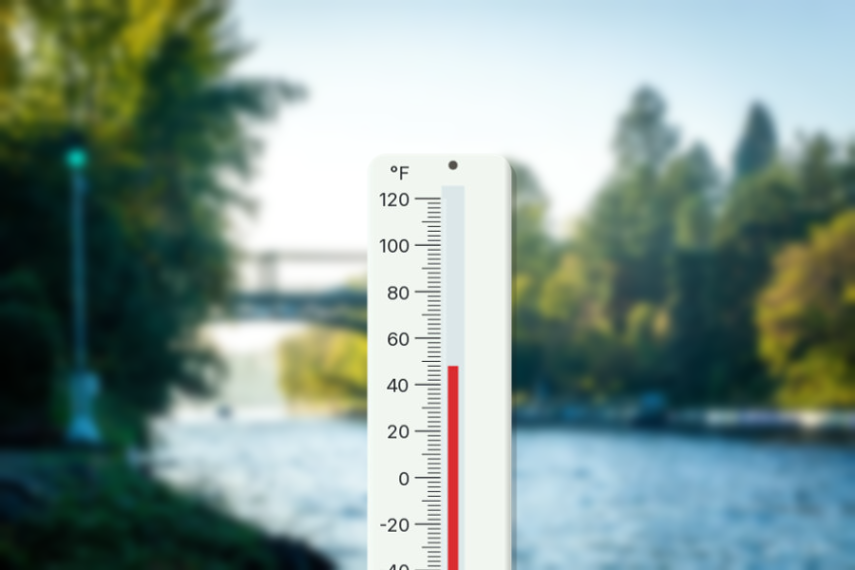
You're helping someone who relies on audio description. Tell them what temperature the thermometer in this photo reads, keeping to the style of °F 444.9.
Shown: °F 48
